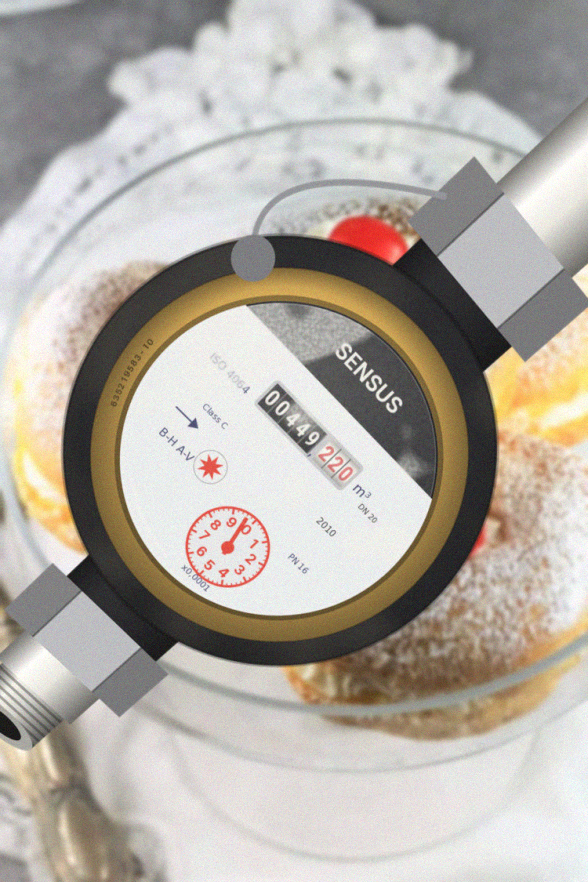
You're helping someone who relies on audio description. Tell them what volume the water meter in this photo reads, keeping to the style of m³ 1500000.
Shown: m³ 449.2199
